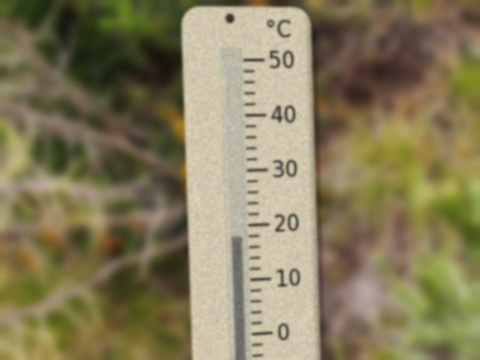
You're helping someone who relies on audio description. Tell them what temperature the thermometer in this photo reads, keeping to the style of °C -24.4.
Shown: °C 18
